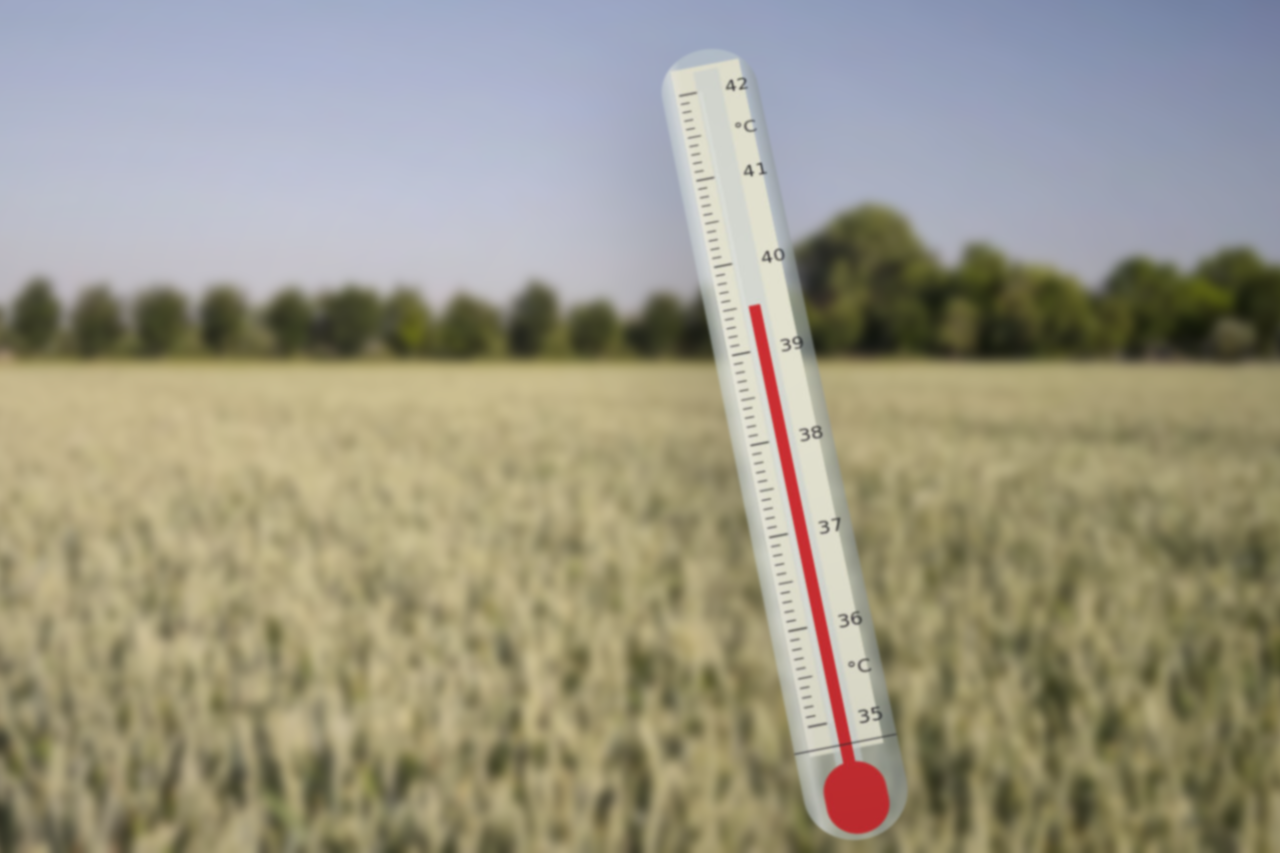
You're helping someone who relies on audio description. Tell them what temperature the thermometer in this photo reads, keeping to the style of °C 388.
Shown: °C 39.5
